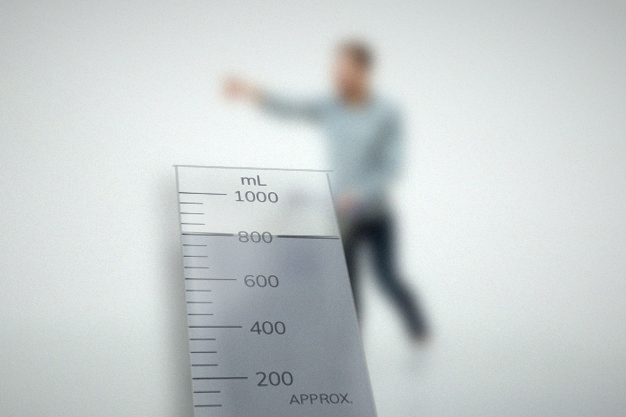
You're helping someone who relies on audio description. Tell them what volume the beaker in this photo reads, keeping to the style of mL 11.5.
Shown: mL 800
